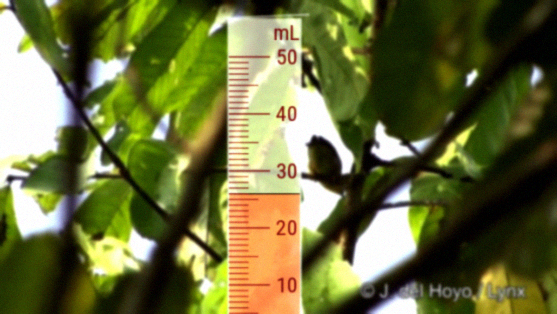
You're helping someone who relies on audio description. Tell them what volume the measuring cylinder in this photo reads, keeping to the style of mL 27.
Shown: mL 26
